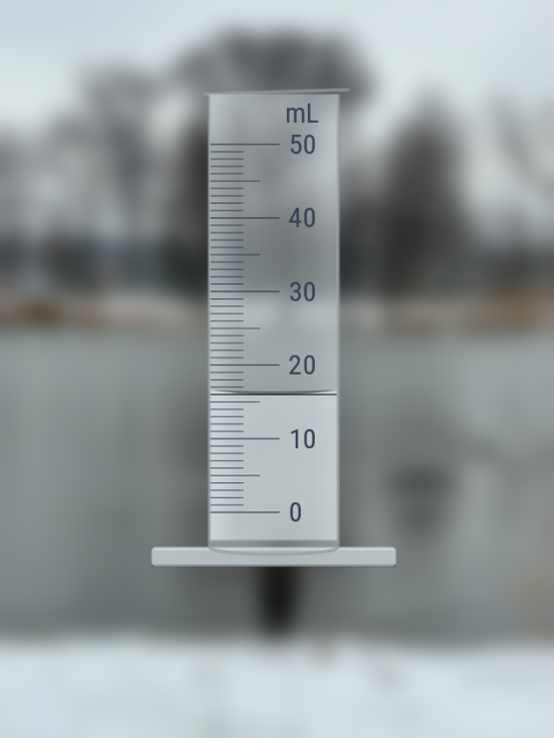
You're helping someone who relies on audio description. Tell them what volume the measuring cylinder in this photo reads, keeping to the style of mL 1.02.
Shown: mL 16
